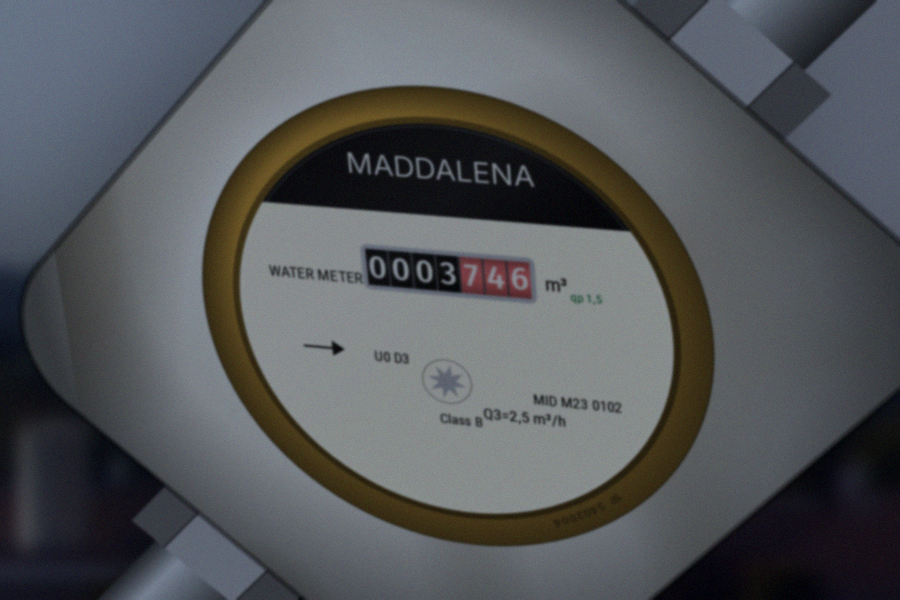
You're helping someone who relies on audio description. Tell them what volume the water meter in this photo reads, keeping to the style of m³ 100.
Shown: m³ 3.746
